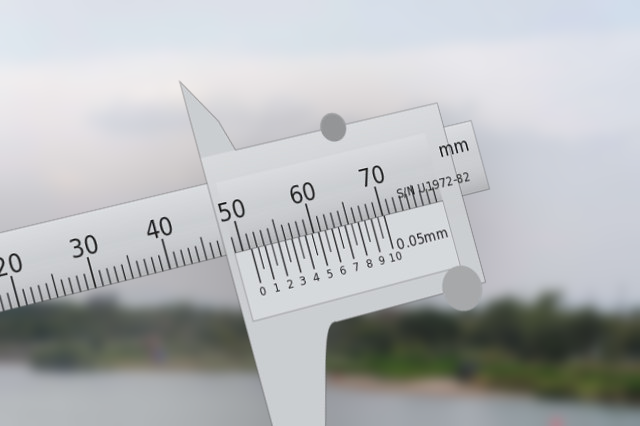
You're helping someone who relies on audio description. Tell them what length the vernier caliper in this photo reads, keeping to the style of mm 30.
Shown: mm 51.2
